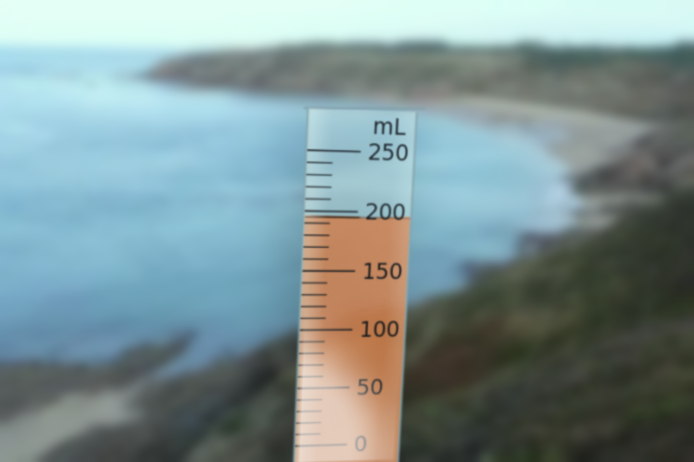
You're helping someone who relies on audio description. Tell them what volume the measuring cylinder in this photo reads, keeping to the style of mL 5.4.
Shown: mL 195
